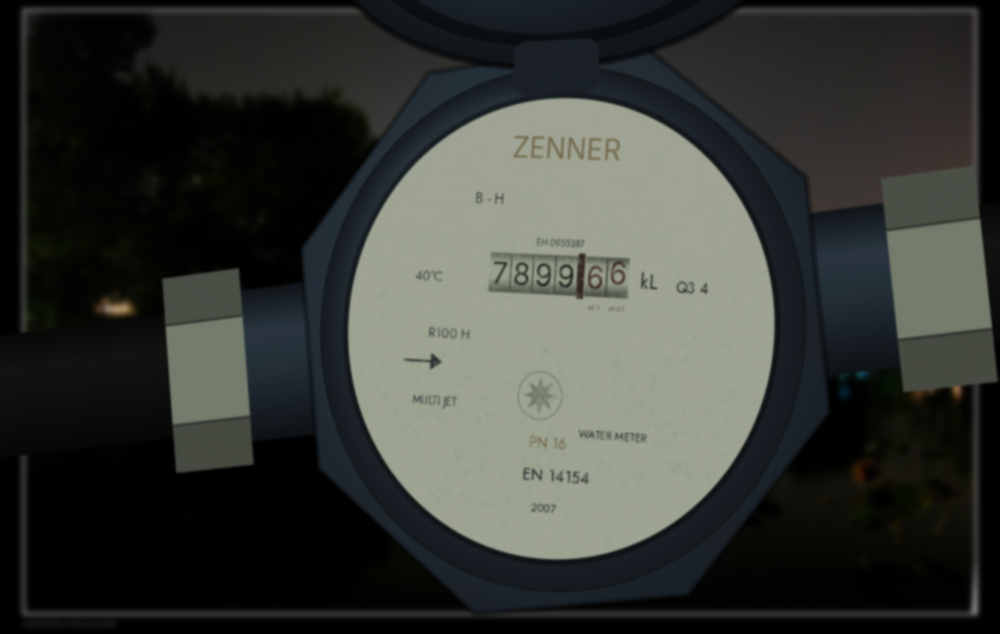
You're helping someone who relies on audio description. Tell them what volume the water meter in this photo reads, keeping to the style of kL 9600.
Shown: kL 7899.66
